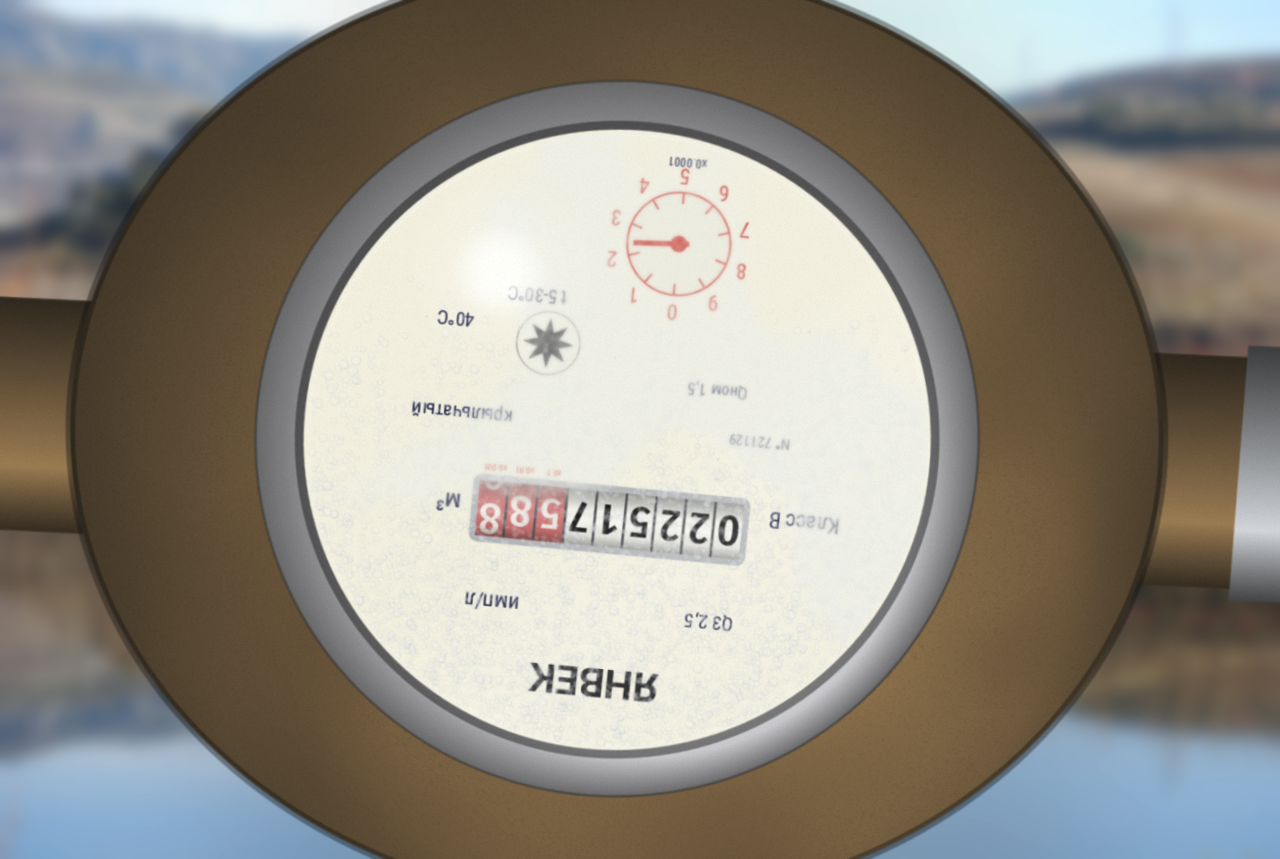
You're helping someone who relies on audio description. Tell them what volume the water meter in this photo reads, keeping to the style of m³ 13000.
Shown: m³ 22517.5882
